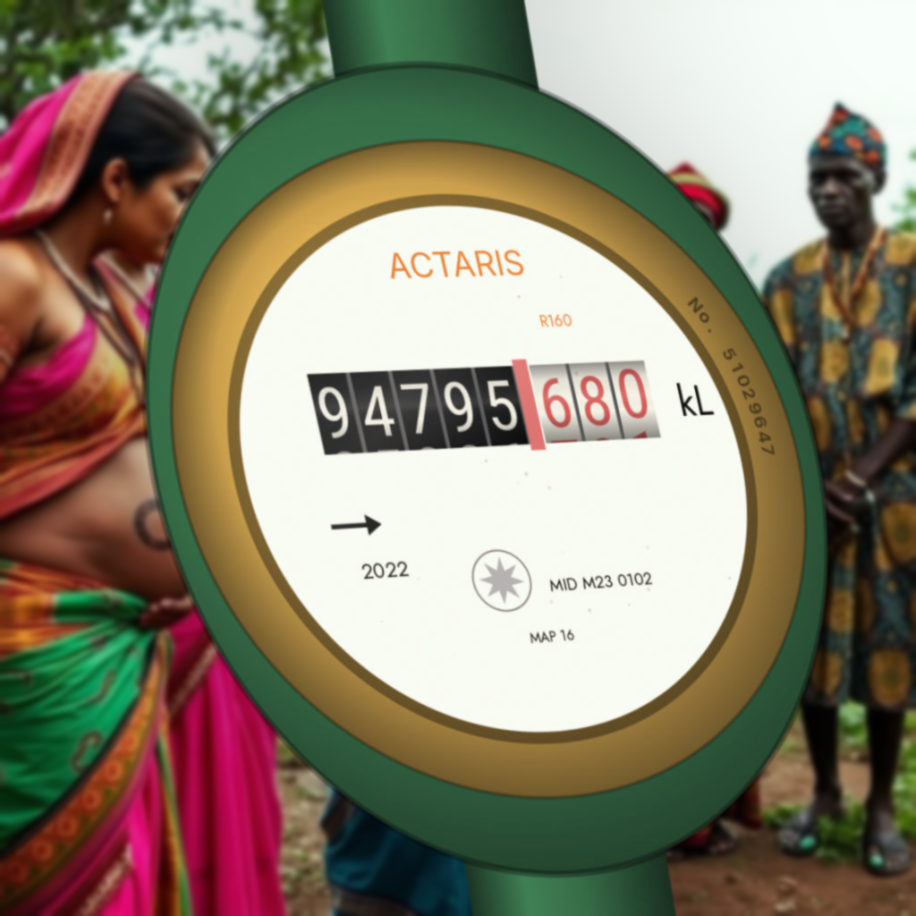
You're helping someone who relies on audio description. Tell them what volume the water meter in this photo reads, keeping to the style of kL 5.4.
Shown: kL 94795.680
